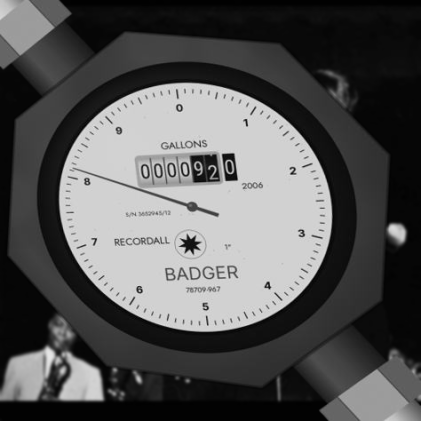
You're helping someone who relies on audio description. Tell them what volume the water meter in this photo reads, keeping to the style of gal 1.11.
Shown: gal 918.1
